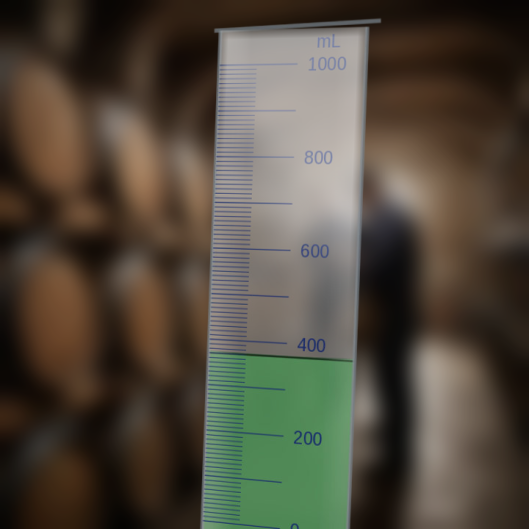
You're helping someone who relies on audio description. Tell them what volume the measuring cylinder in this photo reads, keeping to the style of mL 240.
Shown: mL 370
